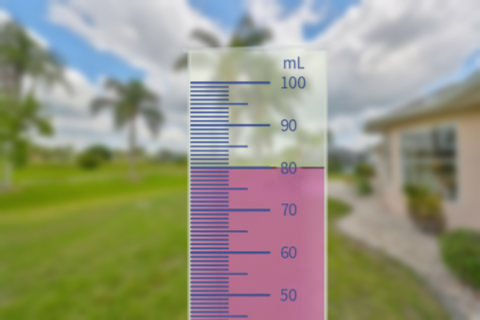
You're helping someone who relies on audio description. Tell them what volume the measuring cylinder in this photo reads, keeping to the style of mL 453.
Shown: mL 80
